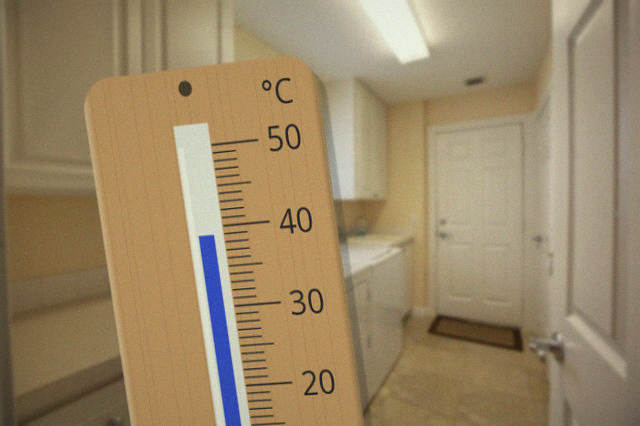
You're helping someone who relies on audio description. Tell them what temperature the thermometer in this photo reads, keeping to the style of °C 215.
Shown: °C 39
